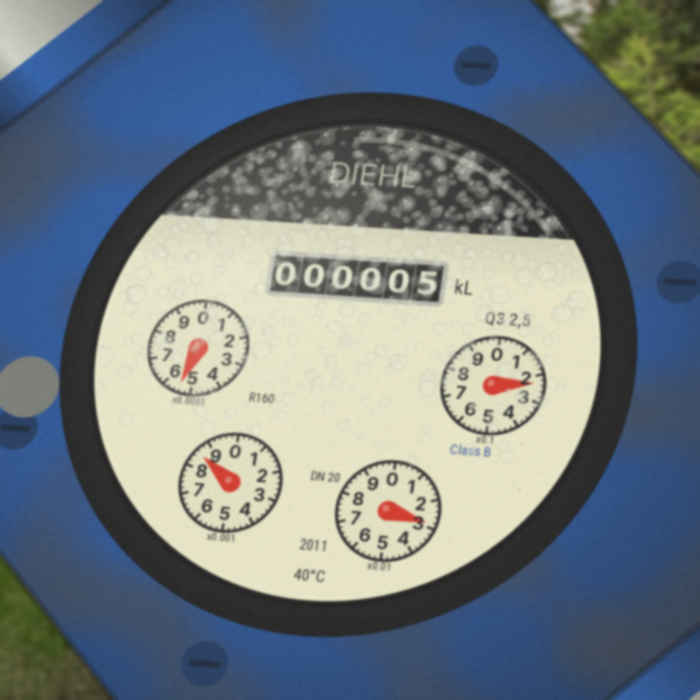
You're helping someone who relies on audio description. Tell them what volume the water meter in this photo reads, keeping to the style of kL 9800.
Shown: kL 5.2285
